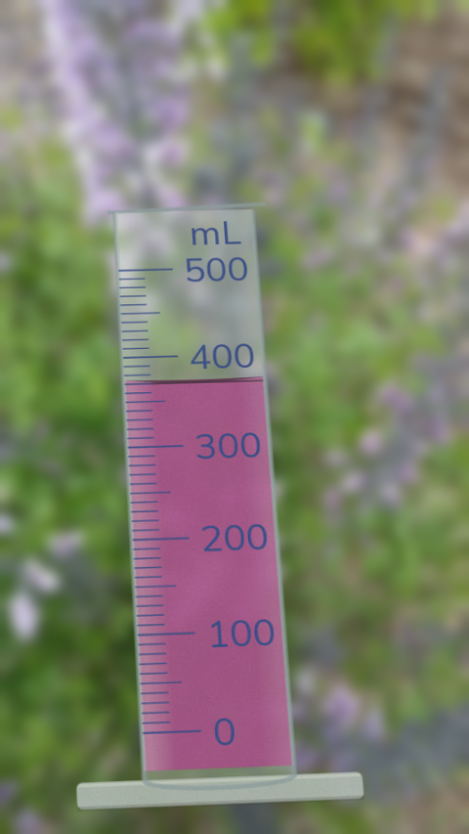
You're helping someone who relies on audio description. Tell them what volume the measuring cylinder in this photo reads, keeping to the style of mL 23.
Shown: mL 370
